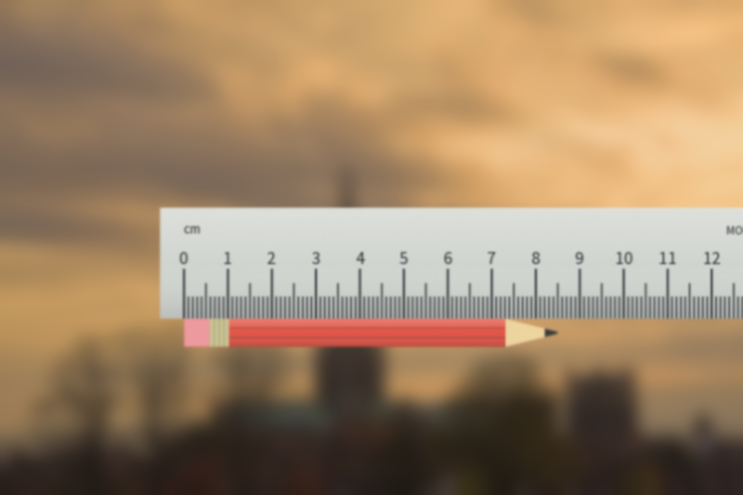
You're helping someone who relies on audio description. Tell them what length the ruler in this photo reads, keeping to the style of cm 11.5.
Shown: cm 8.5
